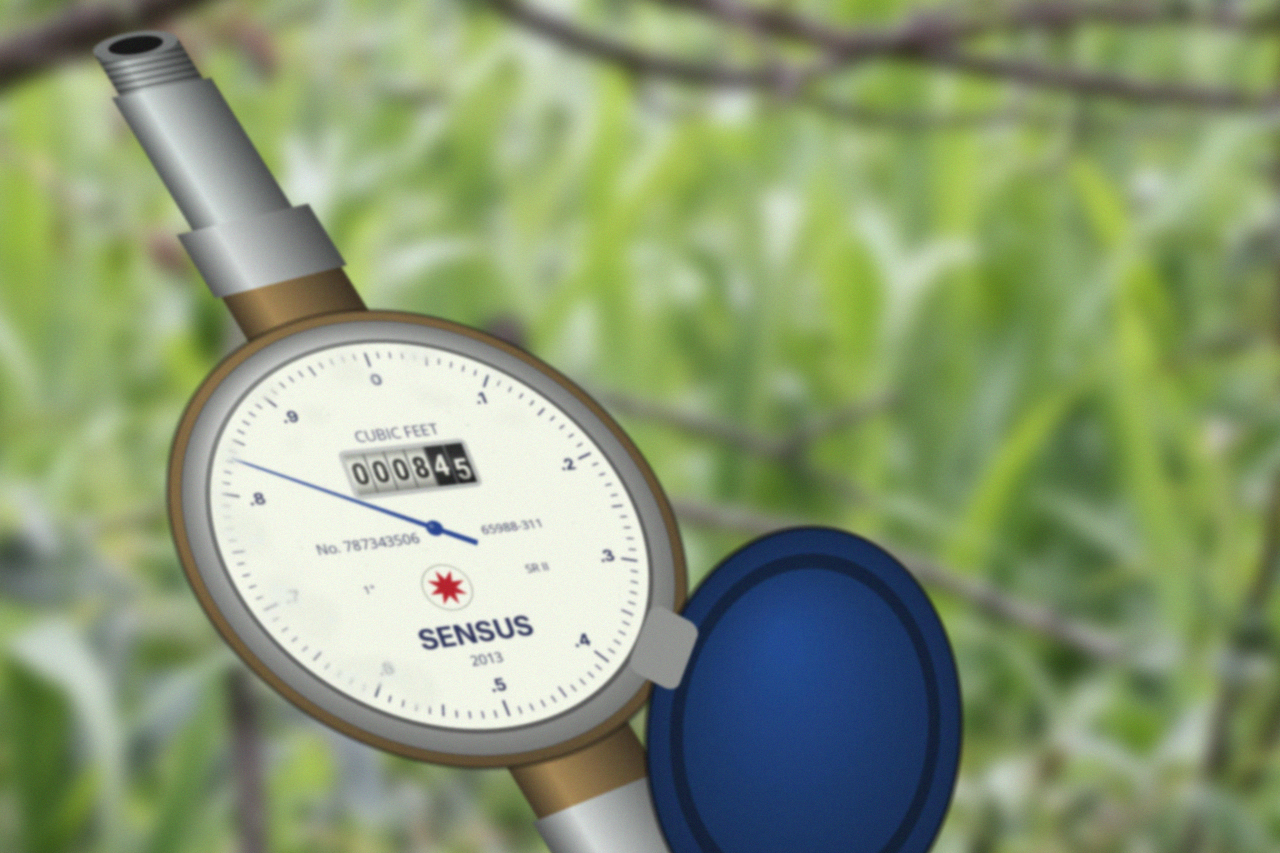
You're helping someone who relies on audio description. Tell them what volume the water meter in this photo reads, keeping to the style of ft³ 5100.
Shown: ft³ 844.83
